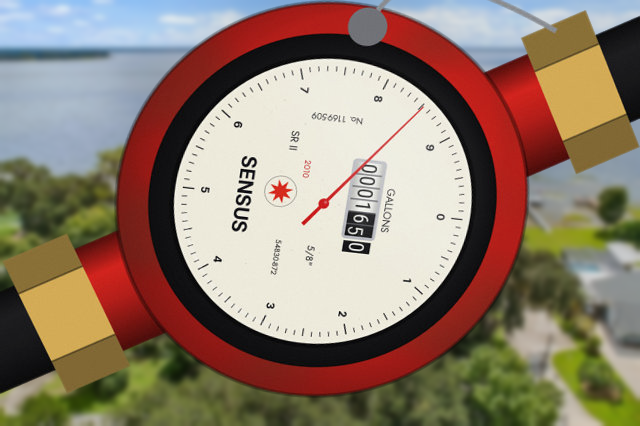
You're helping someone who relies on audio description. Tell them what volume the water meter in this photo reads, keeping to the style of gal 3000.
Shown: gal 1648.5
